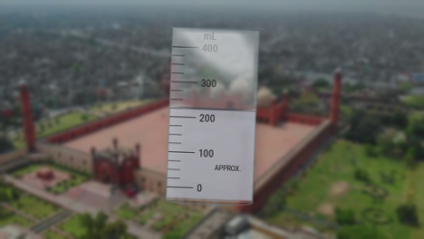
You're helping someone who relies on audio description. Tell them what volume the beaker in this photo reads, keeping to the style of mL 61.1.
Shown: mL 225
